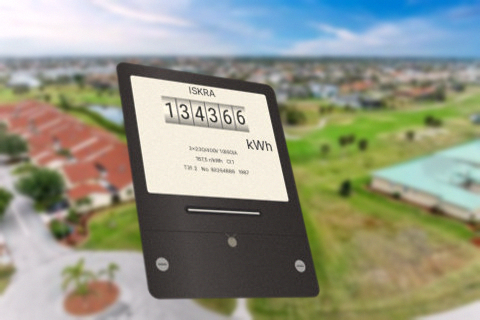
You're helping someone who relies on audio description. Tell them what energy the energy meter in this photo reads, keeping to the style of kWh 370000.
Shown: kWh 134366
